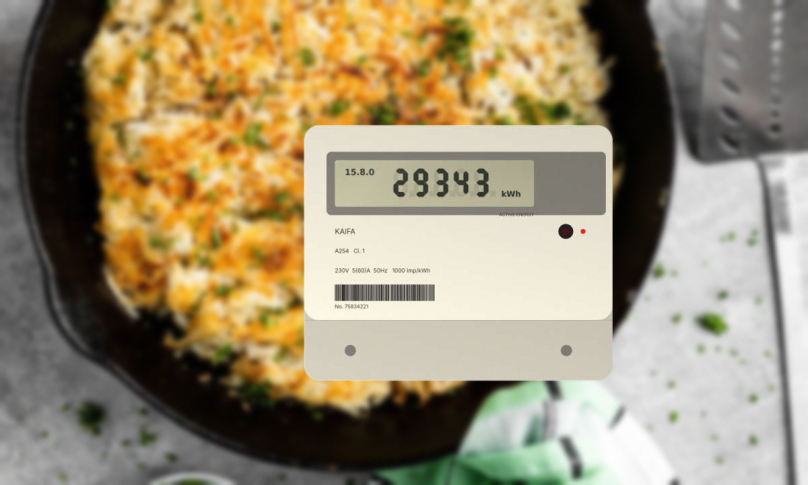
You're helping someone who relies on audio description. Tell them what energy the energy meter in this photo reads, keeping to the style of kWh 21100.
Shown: kWh 29343
